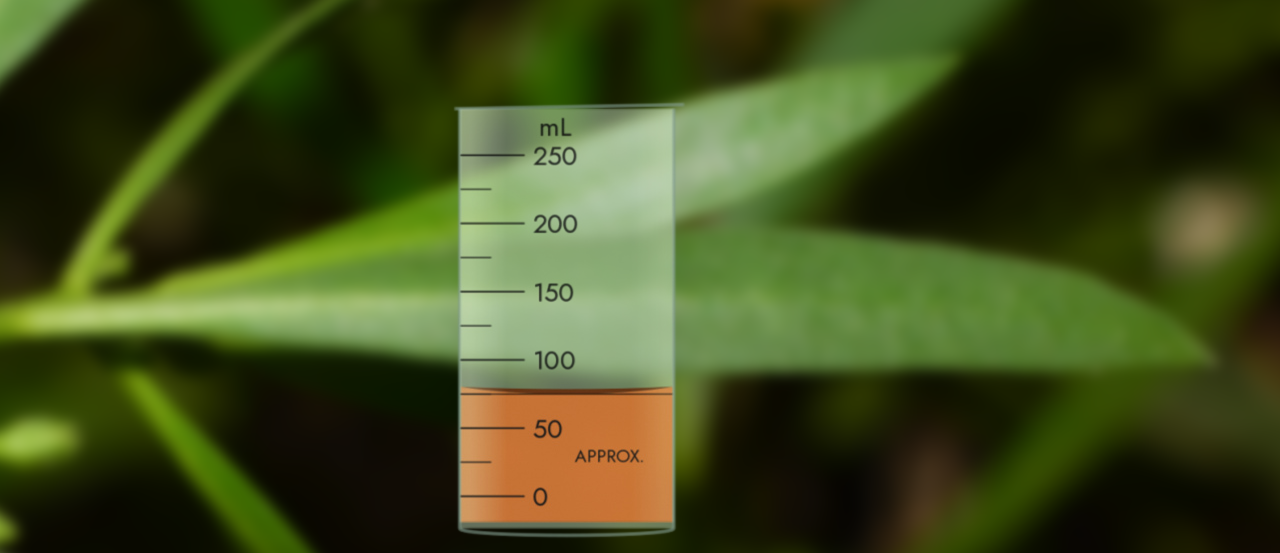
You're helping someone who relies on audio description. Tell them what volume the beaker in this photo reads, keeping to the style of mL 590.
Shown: mL 75
